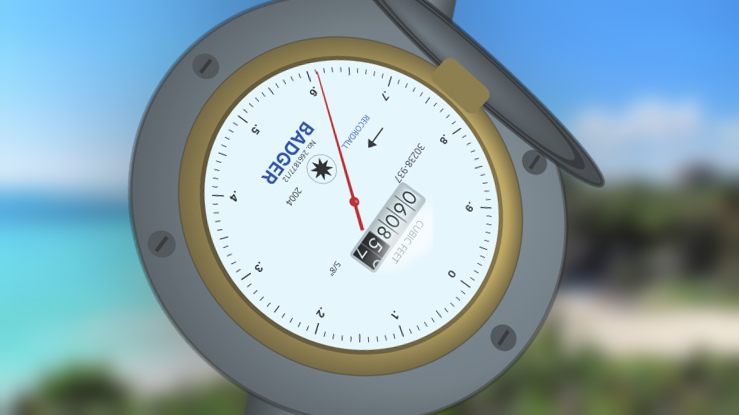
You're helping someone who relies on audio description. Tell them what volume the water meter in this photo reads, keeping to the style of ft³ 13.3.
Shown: ft³ 60856.61
